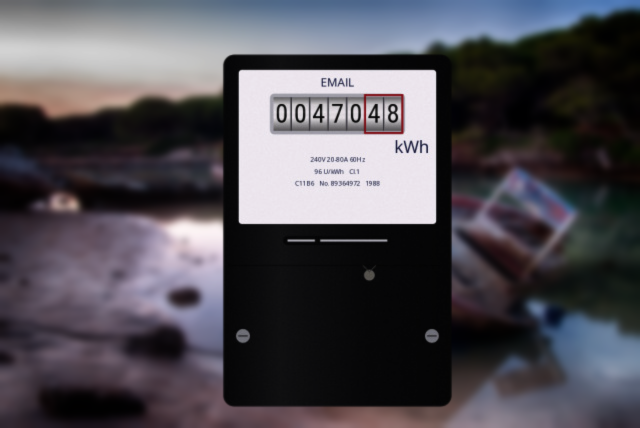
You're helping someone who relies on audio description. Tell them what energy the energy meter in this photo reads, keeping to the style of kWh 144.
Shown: kWh 470.48
